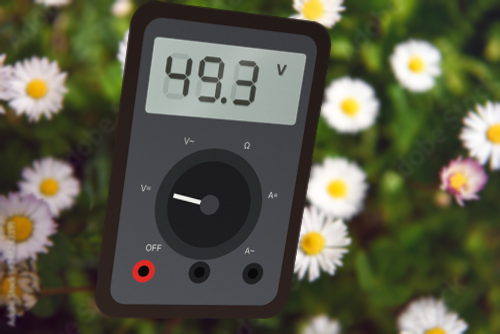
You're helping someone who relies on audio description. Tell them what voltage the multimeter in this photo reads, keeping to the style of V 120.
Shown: V 49.3
